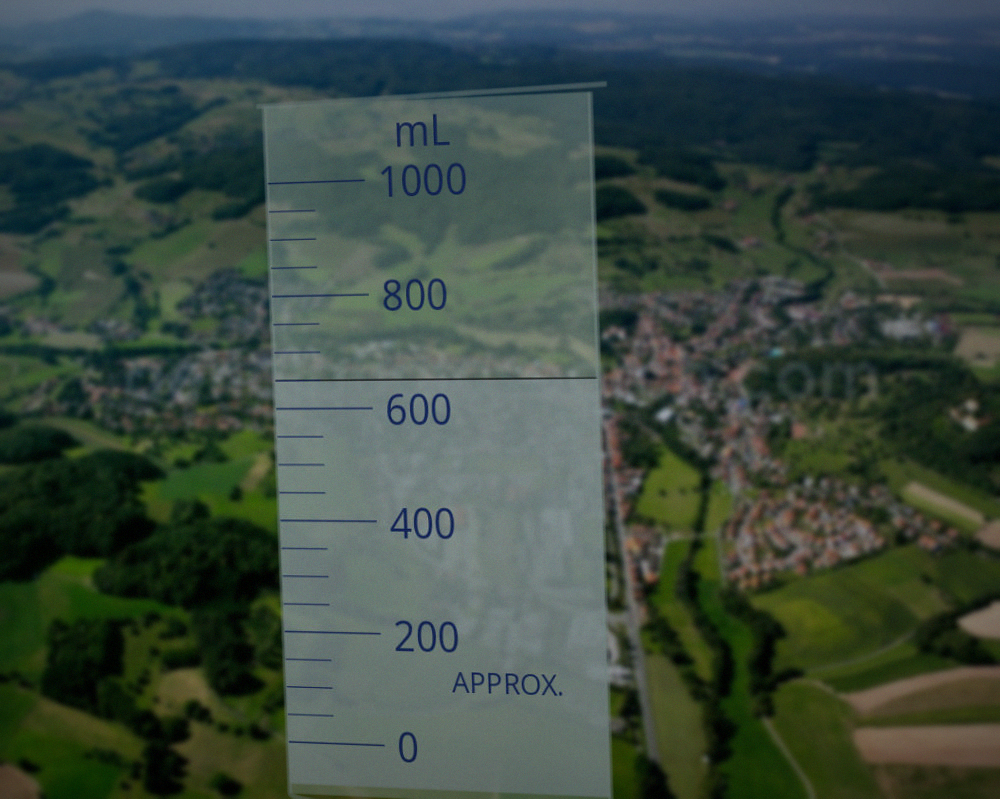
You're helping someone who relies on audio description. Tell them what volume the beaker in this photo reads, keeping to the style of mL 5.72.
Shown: mL 650
